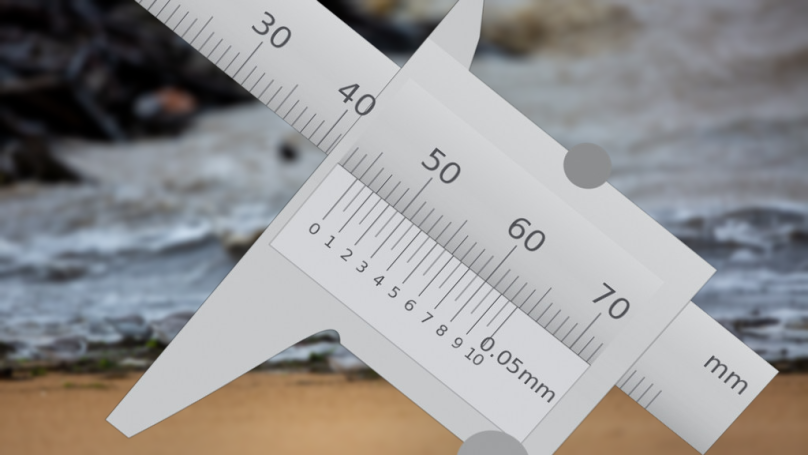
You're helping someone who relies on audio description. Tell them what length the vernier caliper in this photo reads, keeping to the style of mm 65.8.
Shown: mm 44.8
